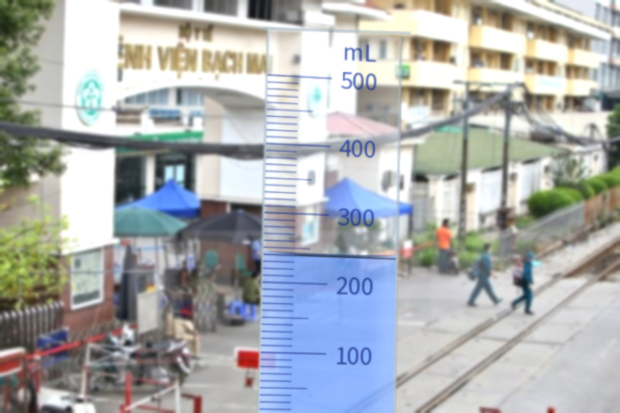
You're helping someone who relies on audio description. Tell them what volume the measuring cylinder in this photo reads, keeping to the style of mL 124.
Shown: mL 240
